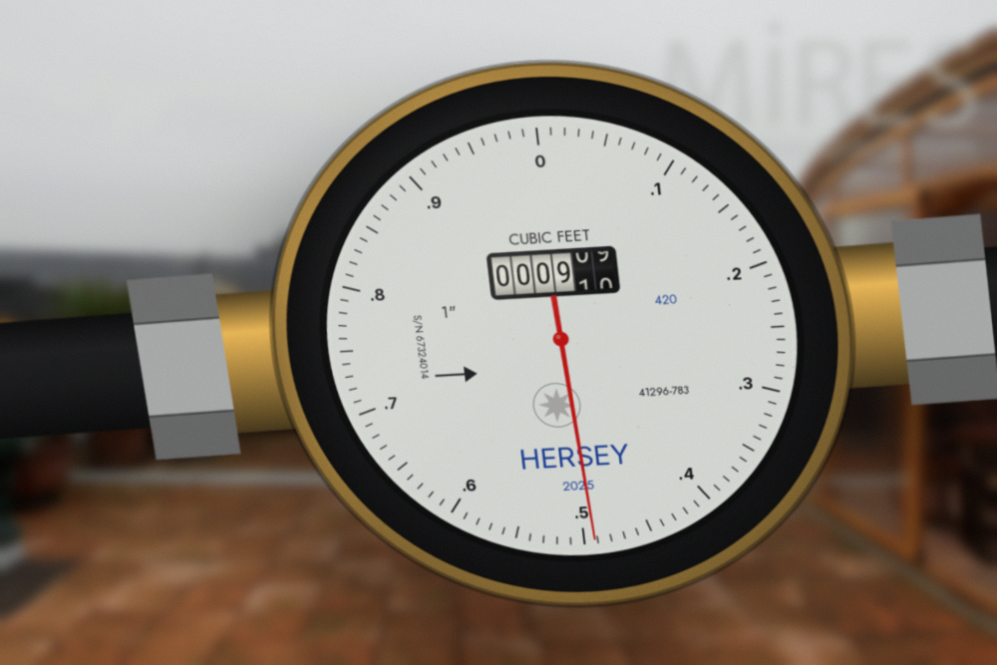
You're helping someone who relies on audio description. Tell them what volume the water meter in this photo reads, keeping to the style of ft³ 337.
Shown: ft³ 909.49
